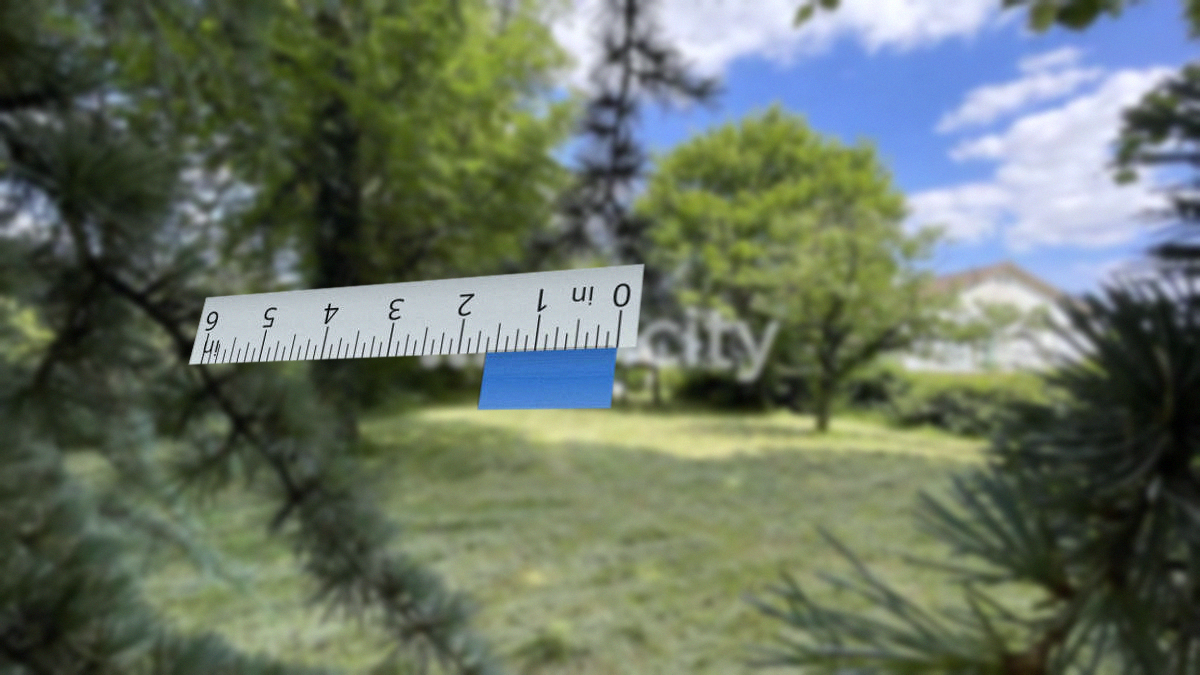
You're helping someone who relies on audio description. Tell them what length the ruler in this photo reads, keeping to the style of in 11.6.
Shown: in 1.625
